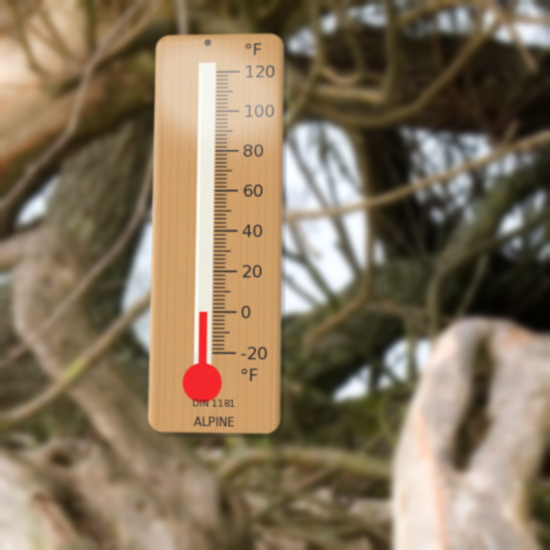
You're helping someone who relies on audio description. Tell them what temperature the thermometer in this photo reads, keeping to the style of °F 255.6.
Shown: °F 0
